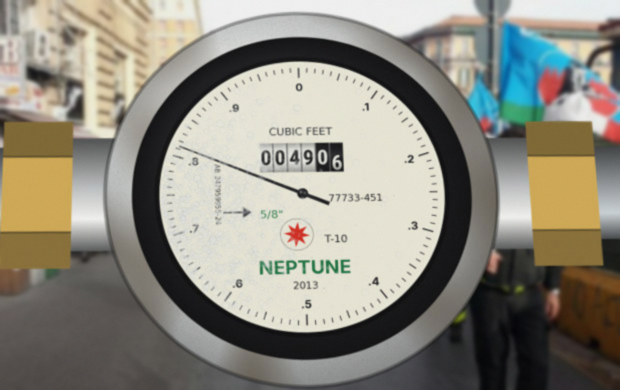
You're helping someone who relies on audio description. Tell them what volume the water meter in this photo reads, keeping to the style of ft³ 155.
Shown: ft³ 4905.81
